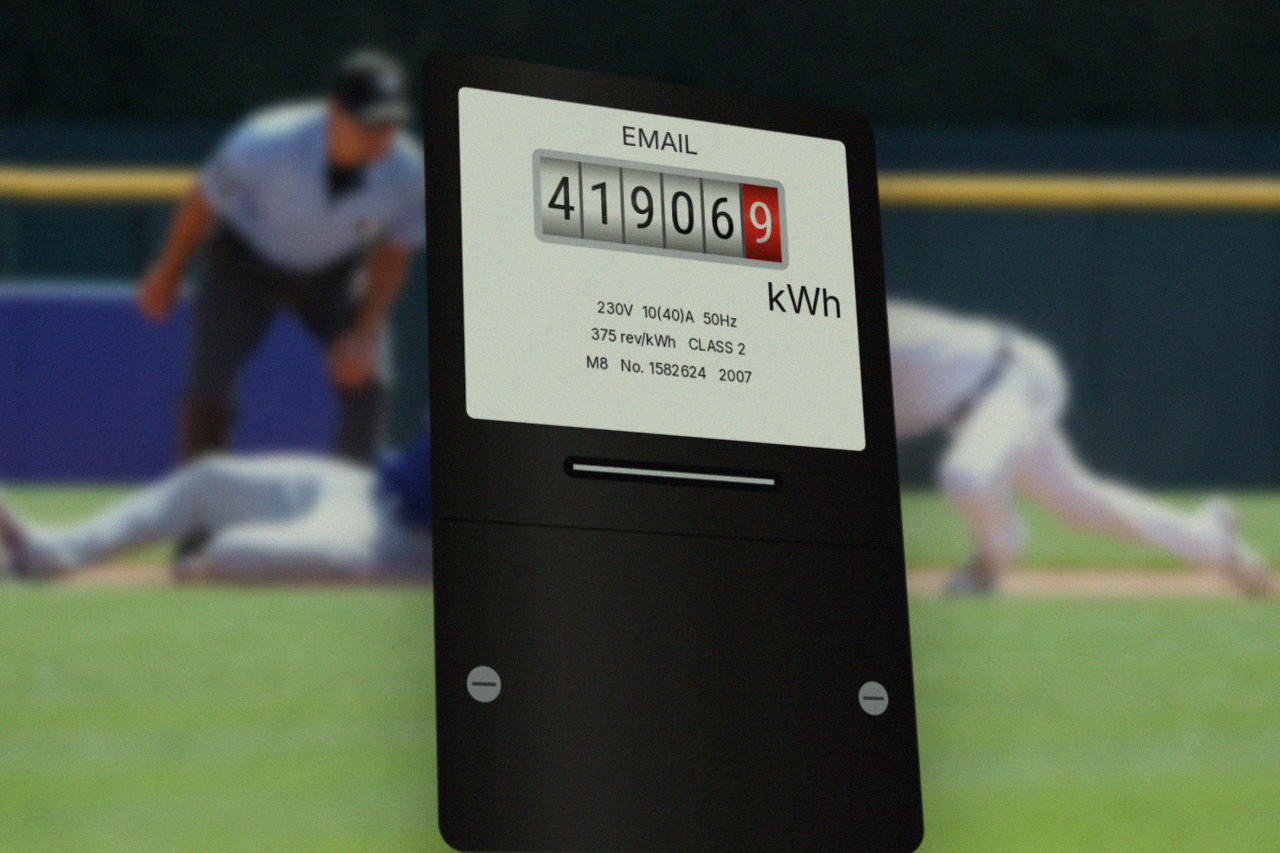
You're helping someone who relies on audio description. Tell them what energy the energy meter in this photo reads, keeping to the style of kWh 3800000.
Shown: kWh 41906.9
